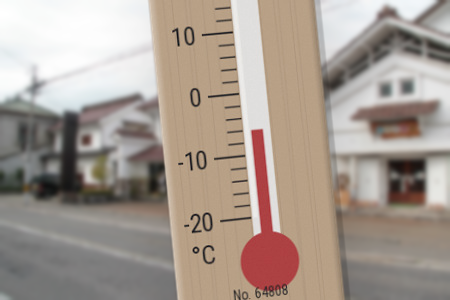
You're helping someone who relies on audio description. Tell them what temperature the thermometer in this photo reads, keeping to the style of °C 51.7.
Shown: °C -6
